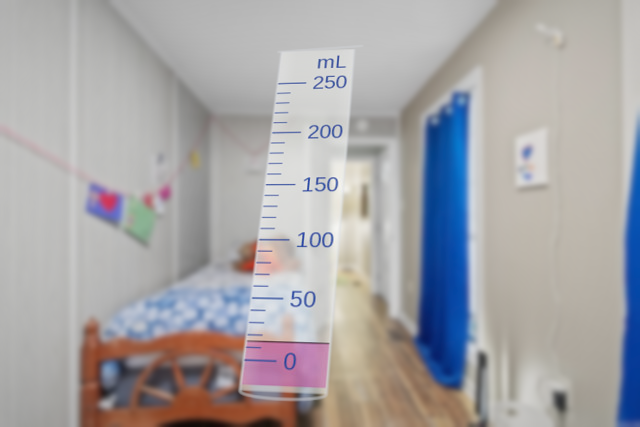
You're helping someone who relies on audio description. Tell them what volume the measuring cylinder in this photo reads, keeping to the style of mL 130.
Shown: mL 15
